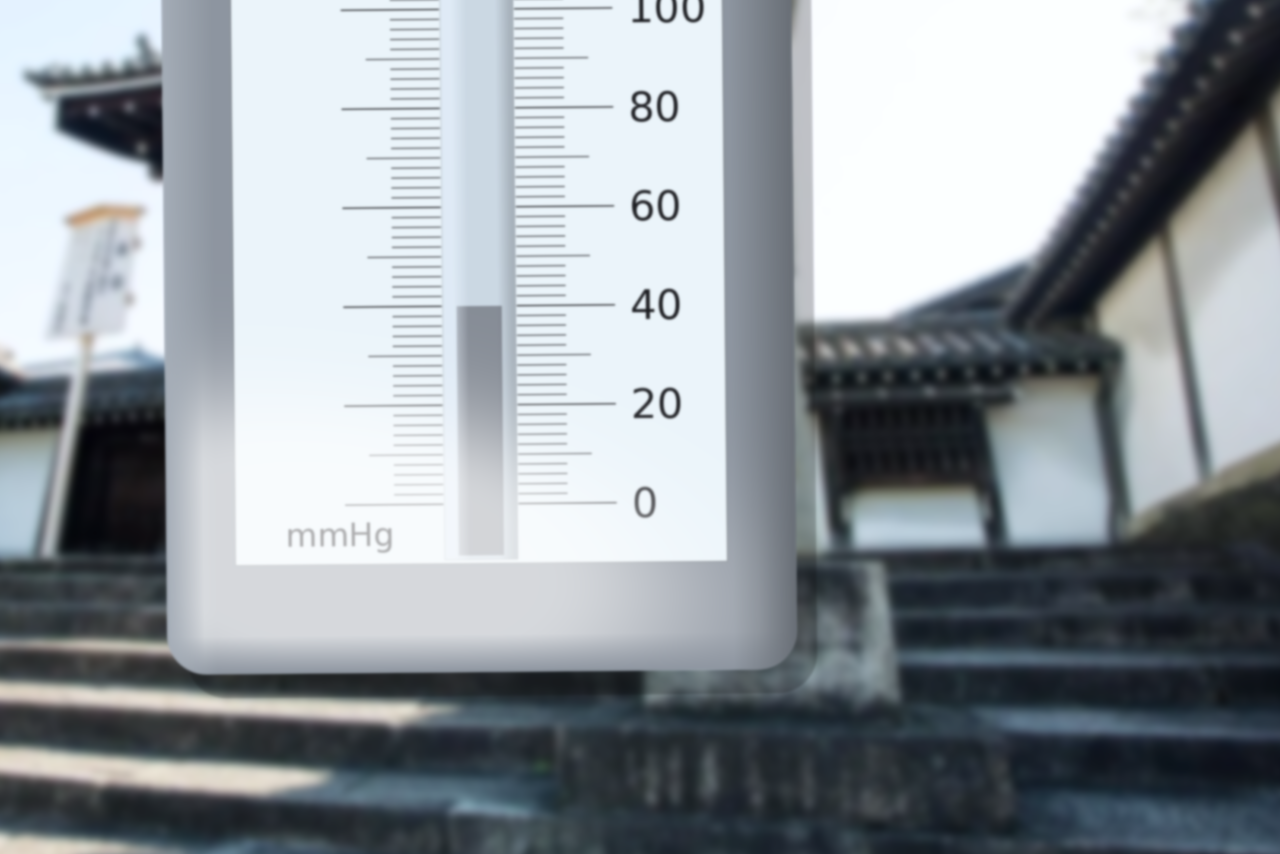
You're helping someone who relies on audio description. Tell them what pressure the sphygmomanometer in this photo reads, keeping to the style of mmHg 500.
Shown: mmHg 40
